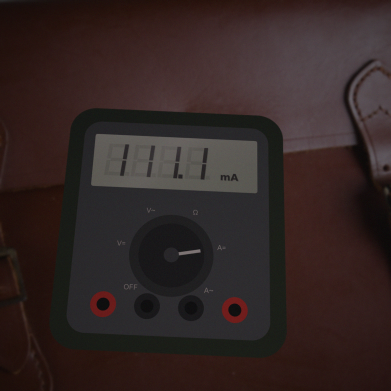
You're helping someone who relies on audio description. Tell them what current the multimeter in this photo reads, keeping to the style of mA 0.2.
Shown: mA 111.1
